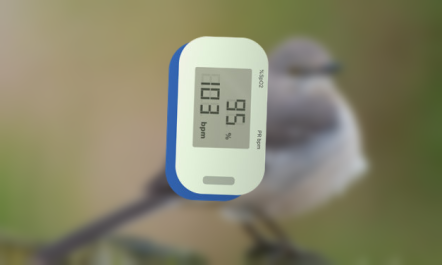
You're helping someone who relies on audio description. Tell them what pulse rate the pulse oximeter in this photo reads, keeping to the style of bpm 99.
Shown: bpm 103
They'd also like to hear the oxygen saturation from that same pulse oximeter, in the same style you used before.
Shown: % 95
